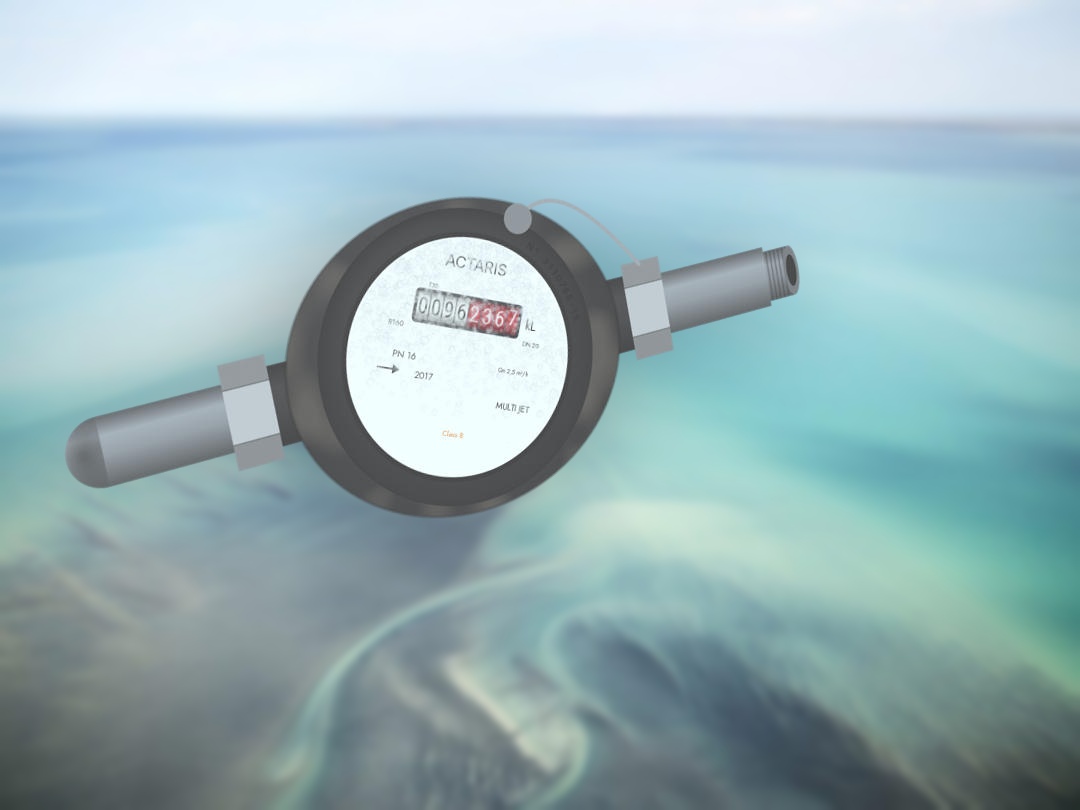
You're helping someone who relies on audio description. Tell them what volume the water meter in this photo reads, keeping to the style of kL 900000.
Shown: kL 96.2367
